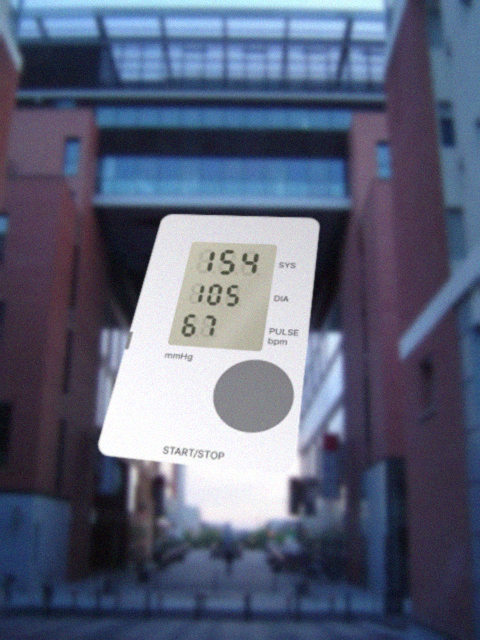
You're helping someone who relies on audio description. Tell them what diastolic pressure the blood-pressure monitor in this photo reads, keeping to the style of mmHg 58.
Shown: mmHg 105
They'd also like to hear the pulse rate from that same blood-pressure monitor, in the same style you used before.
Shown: bpm 67
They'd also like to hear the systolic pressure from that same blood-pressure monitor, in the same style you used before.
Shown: mmHg 154
